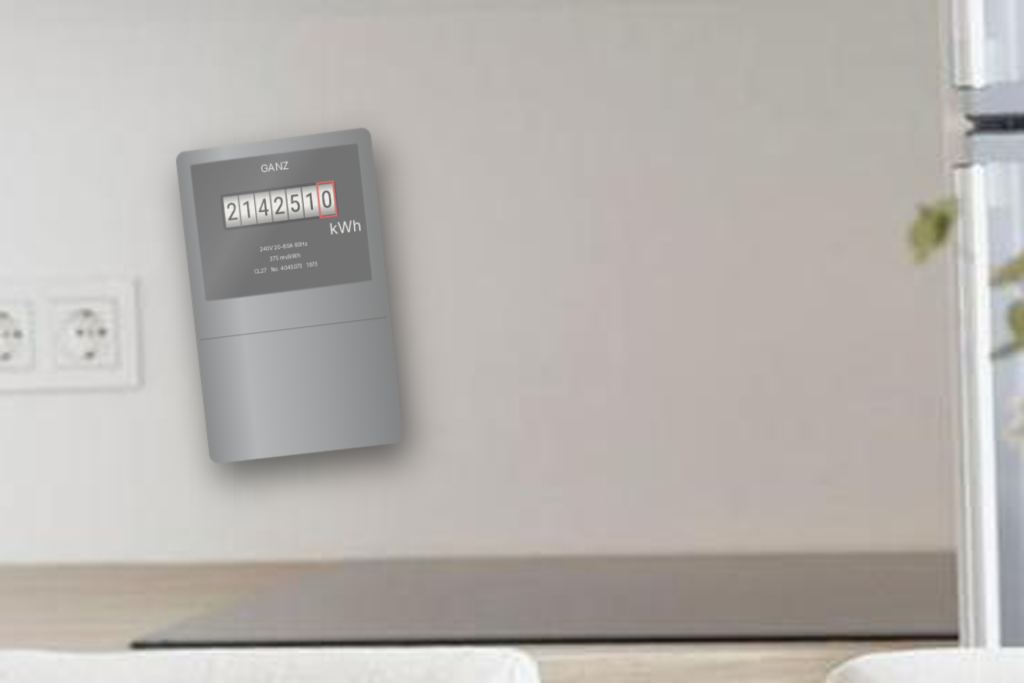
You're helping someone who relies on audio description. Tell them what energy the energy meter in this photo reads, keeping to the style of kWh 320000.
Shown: kWh 214251.0
